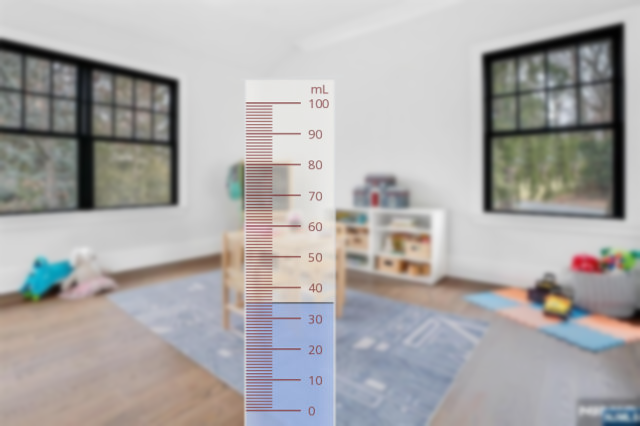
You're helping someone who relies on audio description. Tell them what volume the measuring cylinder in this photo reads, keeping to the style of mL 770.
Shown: mL 35
